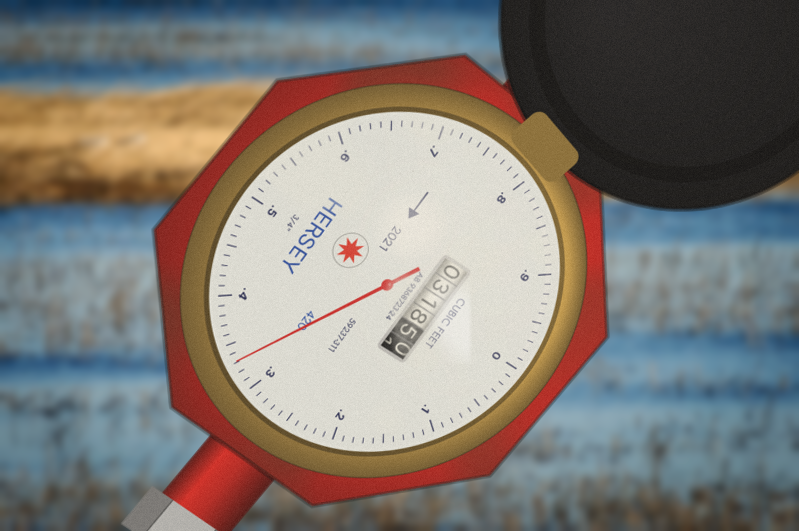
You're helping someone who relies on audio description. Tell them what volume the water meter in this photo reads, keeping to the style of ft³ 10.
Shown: ft³ 31850.33
